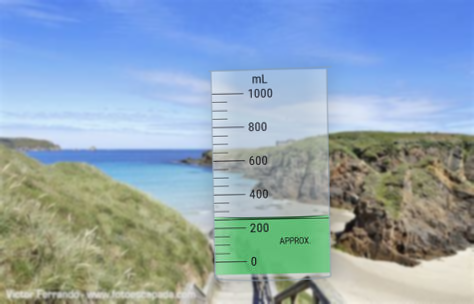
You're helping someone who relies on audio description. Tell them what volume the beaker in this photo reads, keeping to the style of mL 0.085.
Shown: mL 250
